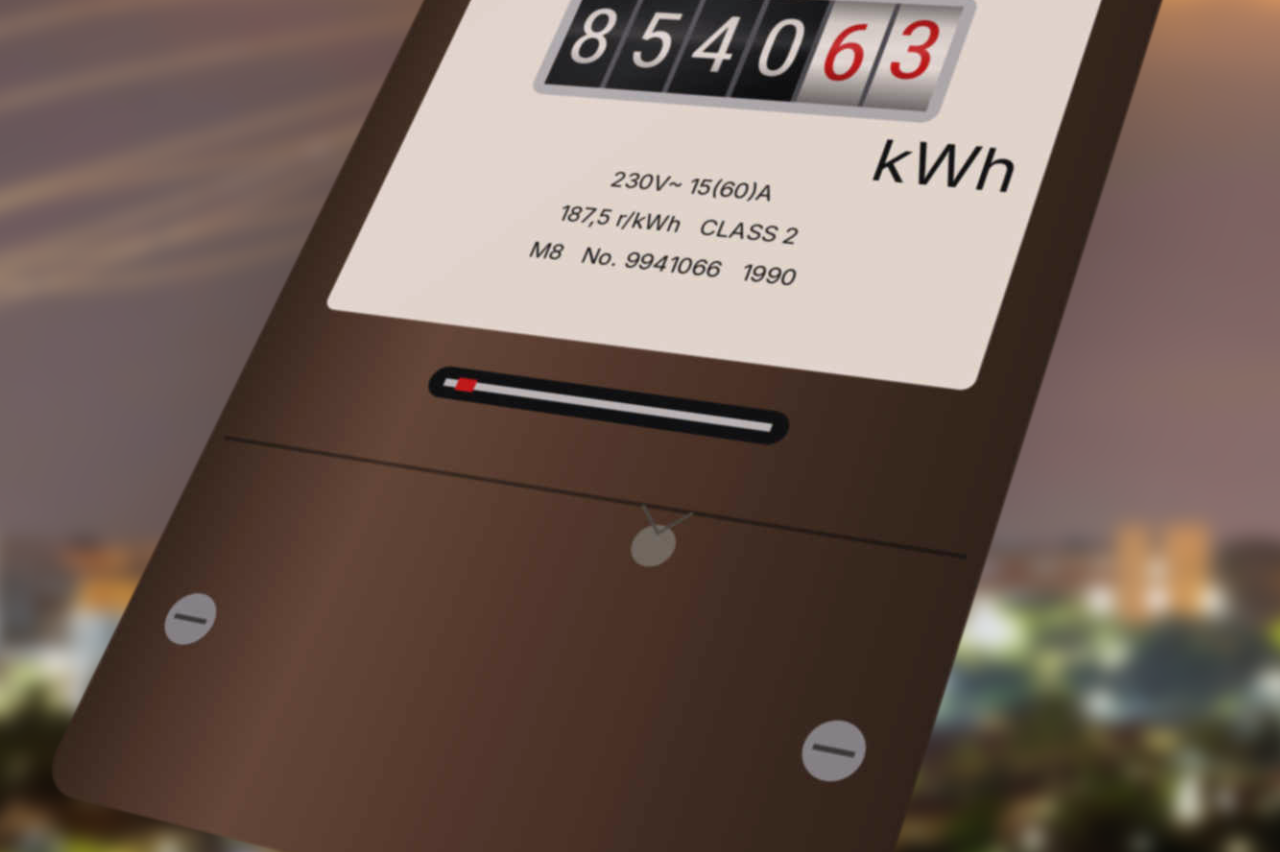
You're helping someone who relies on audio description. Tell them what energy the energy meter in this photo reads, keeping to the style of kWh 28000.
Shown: kWh 8540.63
